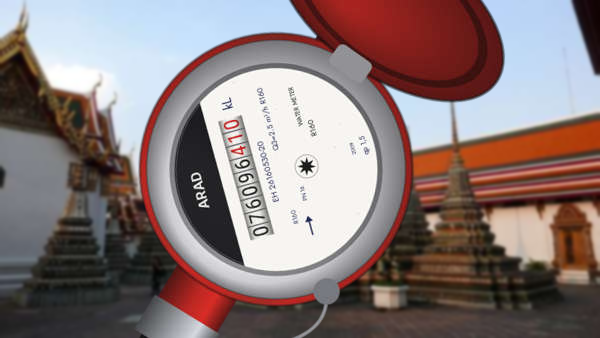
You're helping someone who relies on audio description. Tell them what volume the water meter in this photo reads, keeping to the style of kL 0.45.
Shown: kL 76096.410
